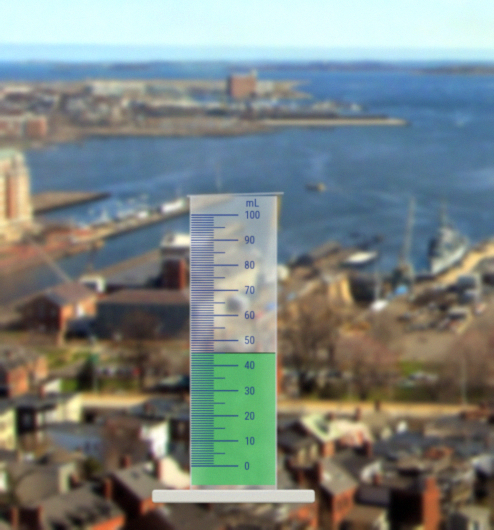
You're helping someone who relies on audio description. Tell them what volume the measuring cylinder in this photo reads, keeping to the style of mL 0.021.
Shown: mL 45
